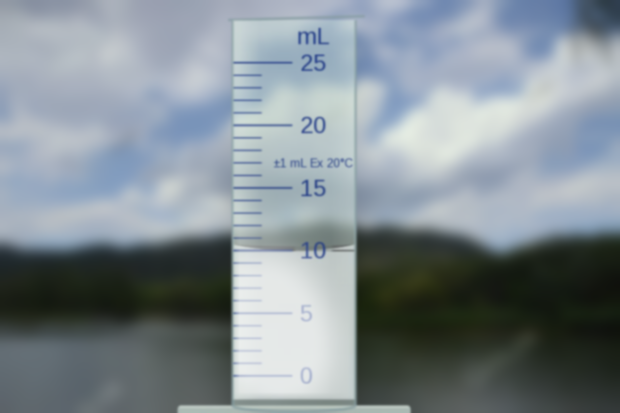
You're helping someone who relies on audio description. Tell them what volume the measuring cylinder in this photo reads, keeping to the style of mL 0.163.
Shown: mL 10
